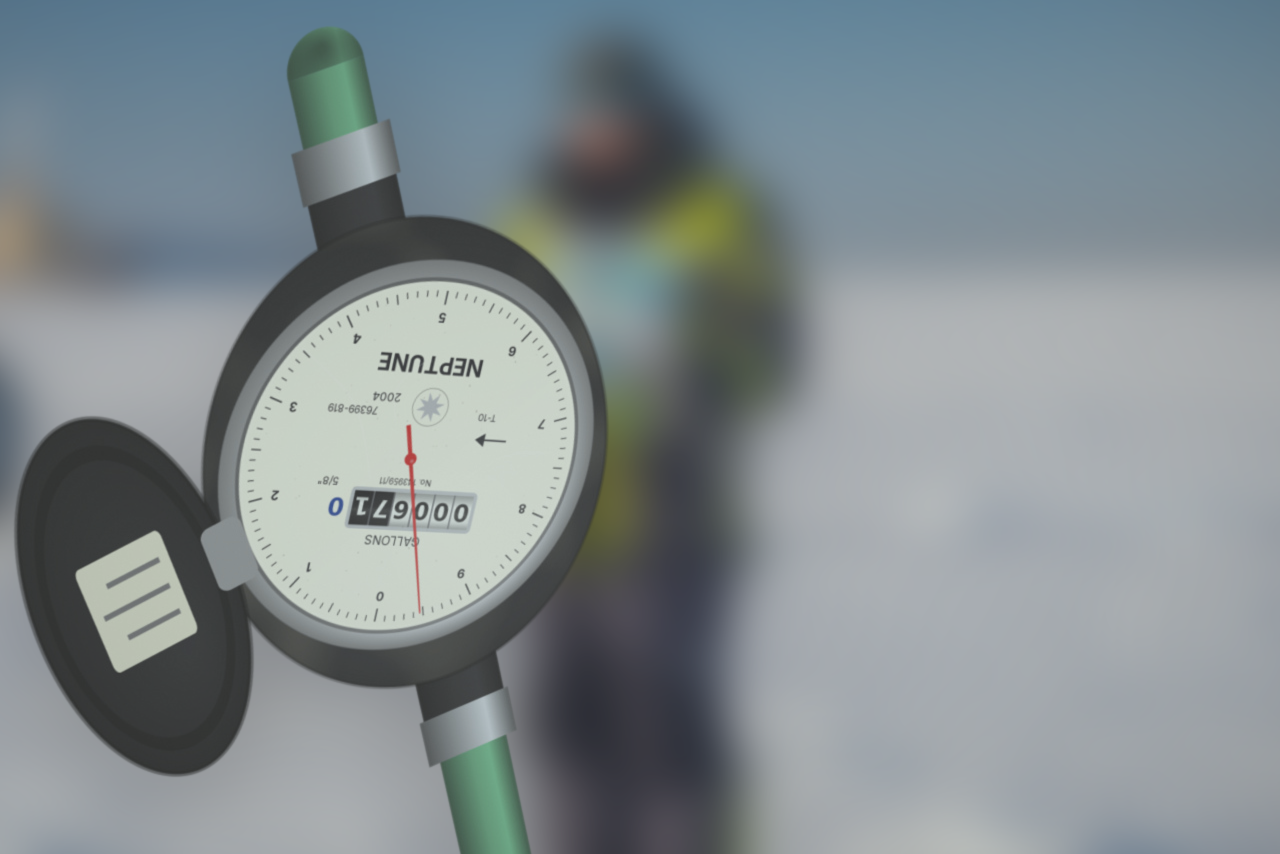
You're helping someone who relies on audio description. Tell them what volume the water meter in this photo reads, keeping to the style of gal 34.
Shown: gal 6709.5
